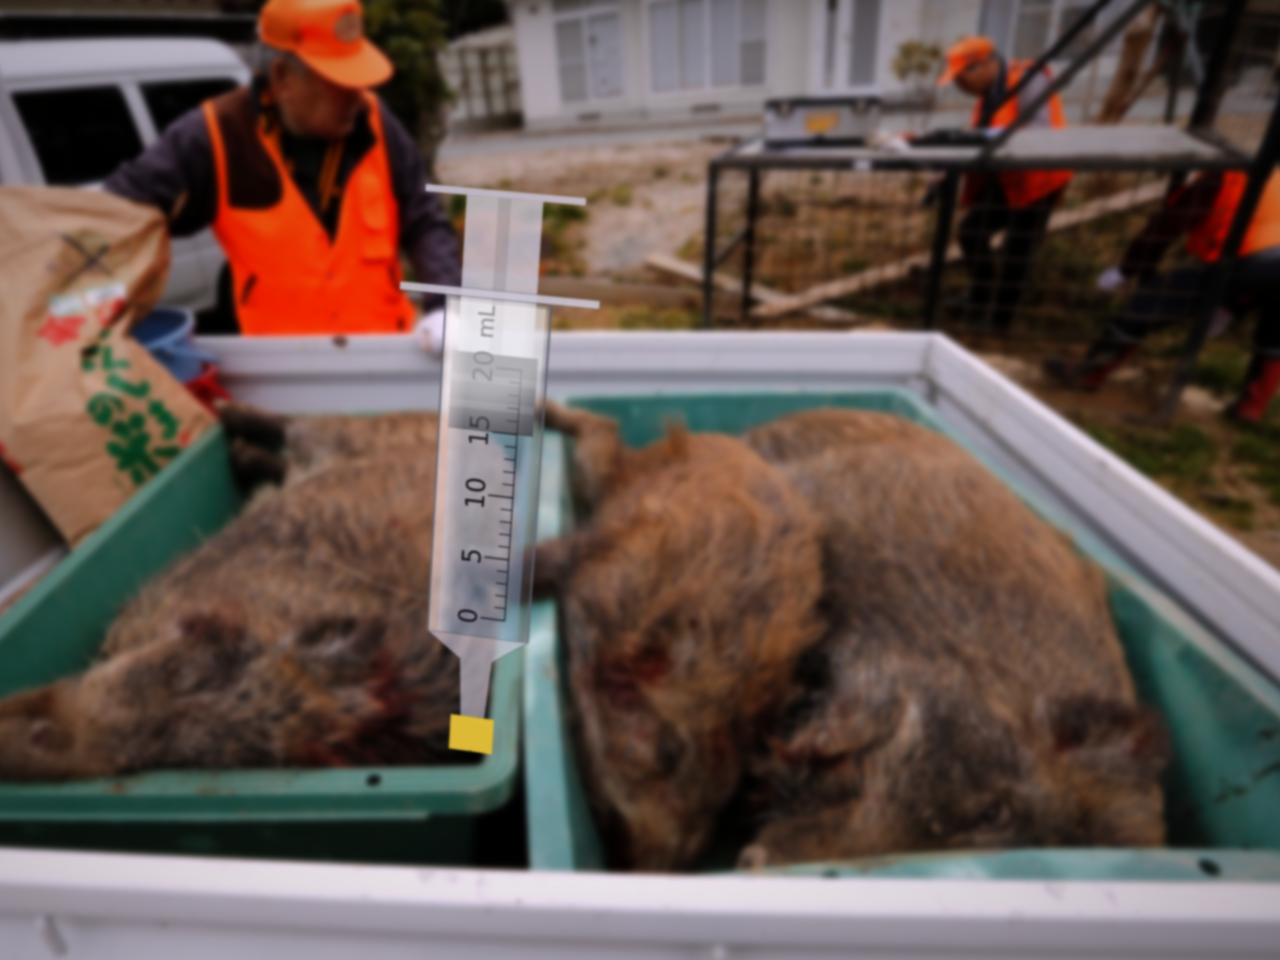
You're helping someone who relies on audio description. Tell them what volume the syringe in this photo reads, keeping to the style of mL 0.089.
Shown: mL 15
